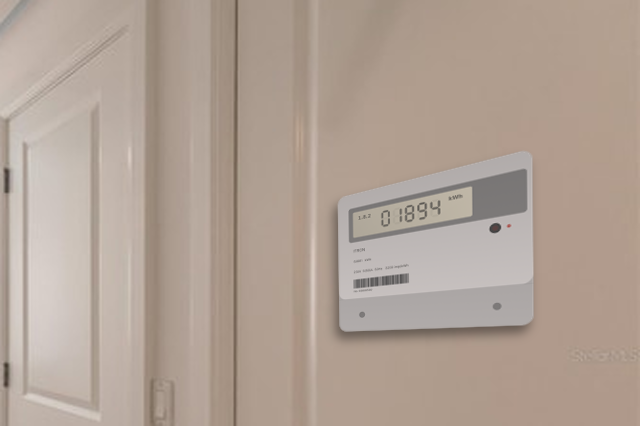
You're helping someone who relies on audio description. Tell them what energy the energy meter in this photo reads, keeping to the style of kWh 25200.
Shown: kWh 1894
